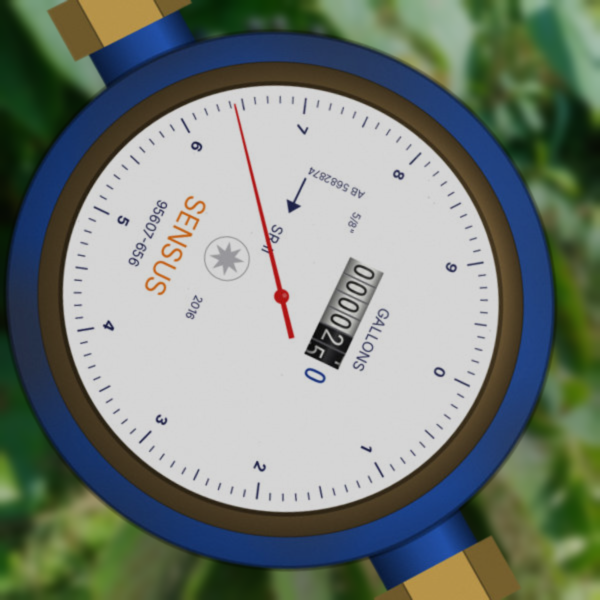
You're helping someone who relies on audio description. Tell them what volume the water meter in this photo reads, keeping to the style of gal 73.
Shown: gal 246.4
